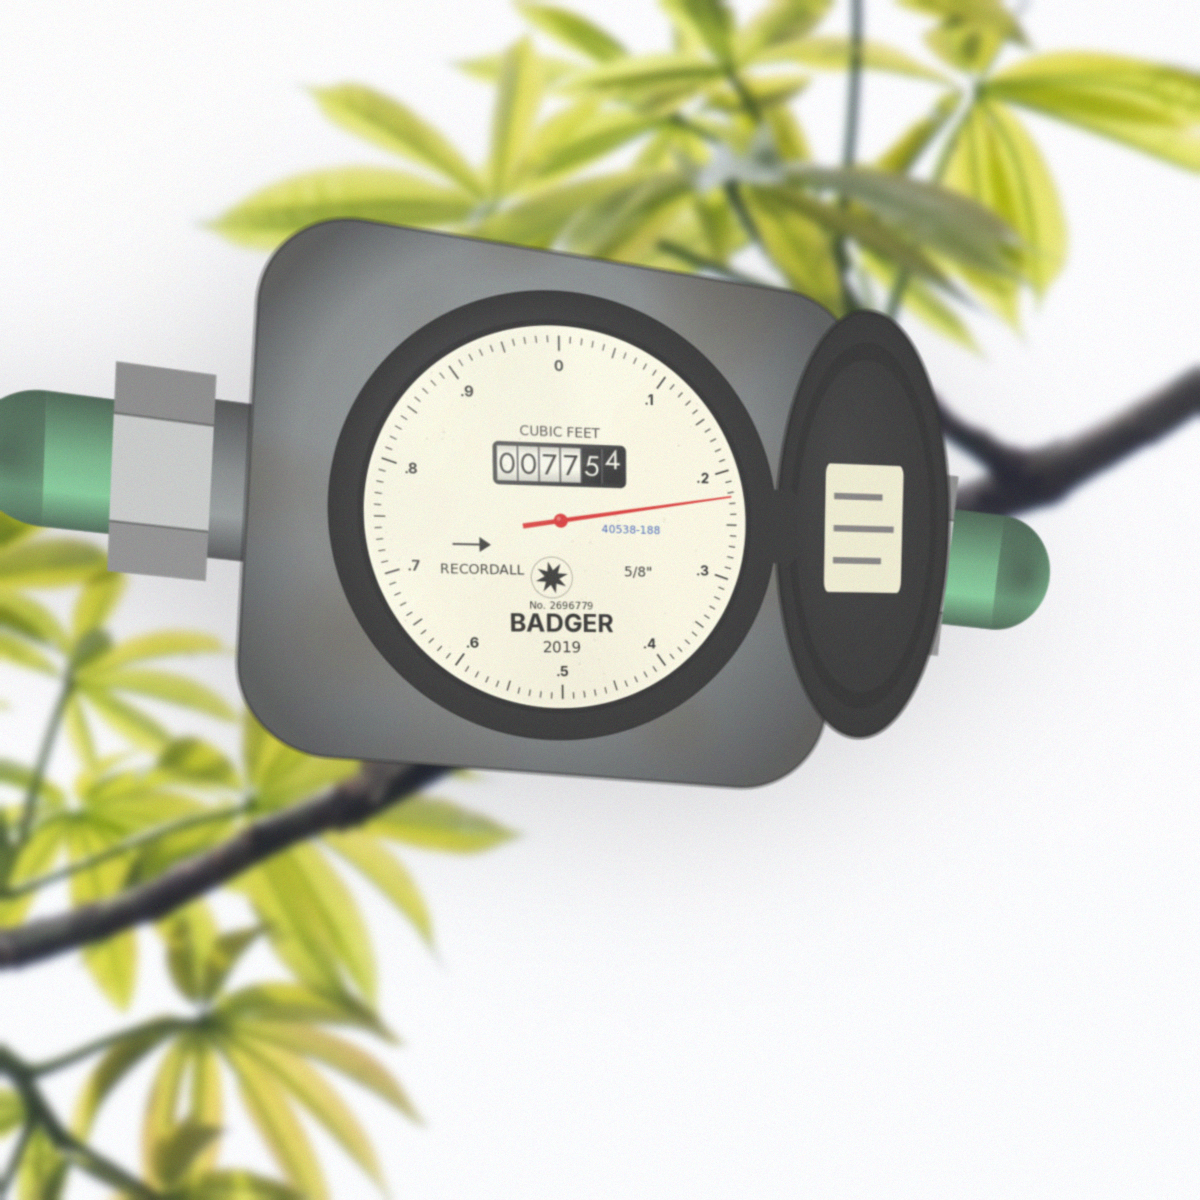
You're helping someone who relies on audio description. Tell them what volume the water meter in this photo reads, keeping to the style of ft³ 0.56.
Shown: ft³ 7754.22
